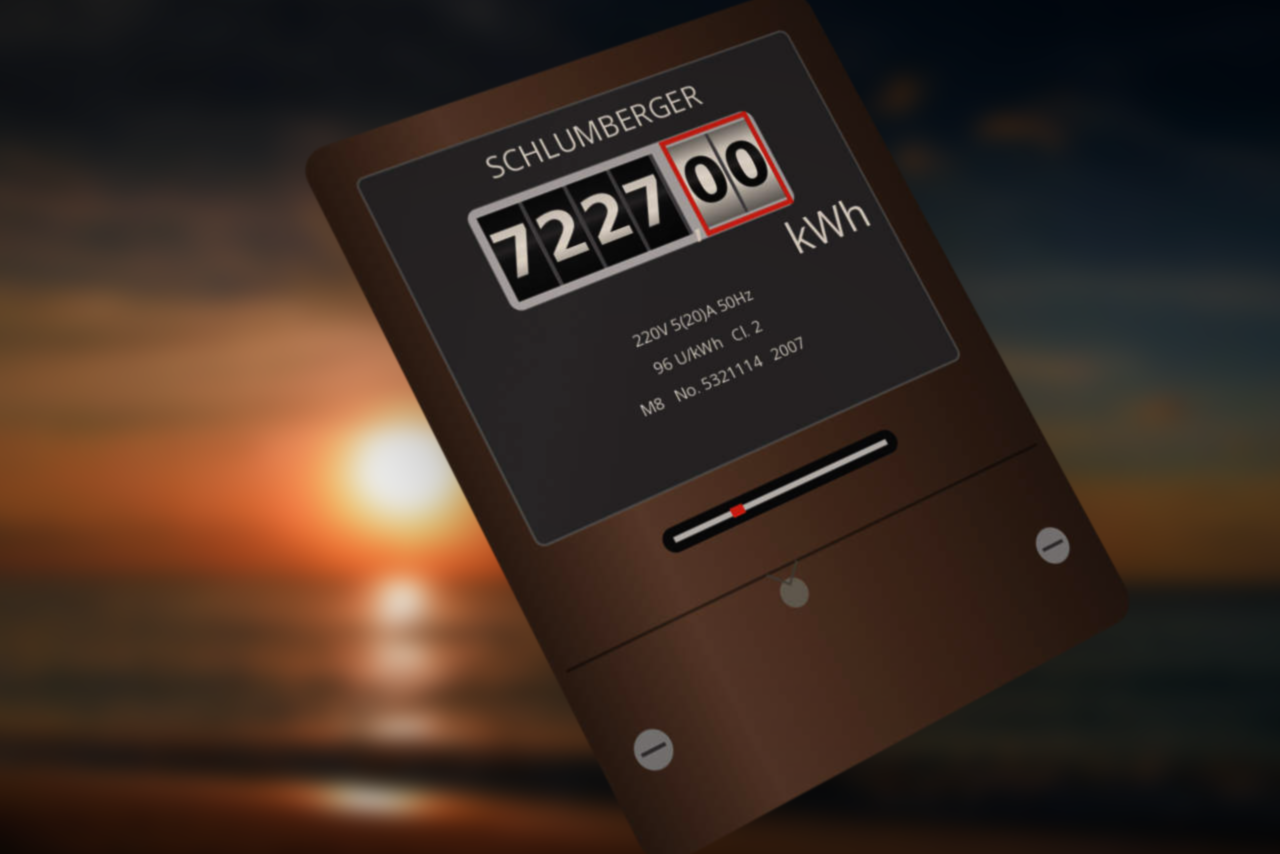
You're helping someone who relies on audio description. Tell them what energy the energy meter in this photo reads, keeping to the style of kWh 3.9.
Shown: kWh 7227.00
